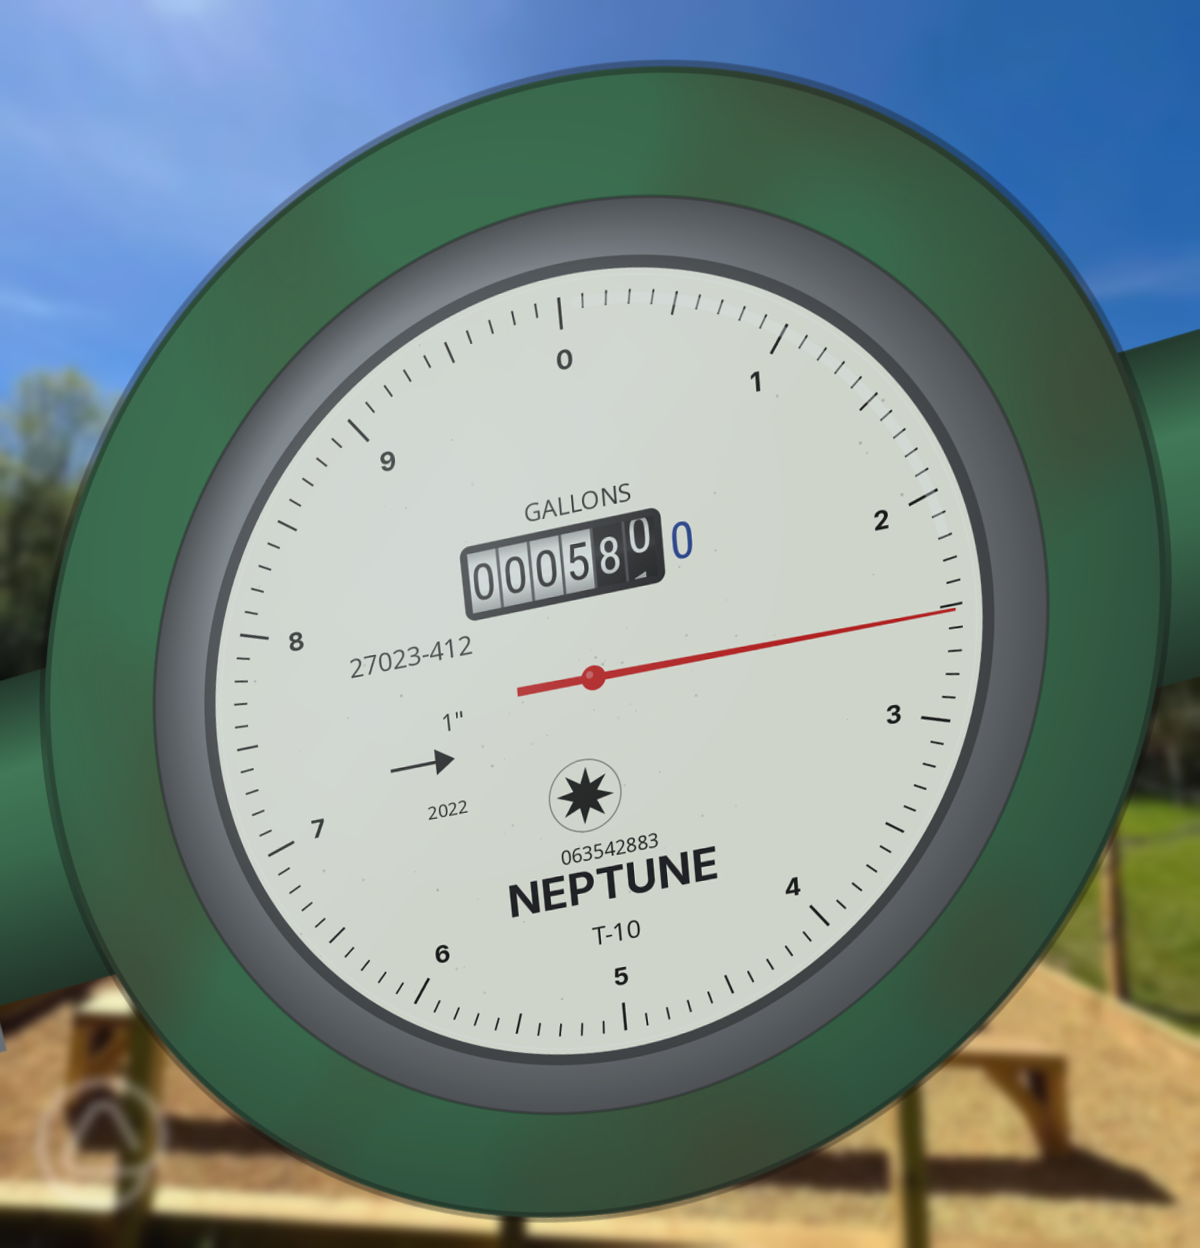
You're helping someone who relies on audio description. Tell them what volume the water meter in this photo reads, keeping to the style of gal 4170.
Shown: gal 5802.5
